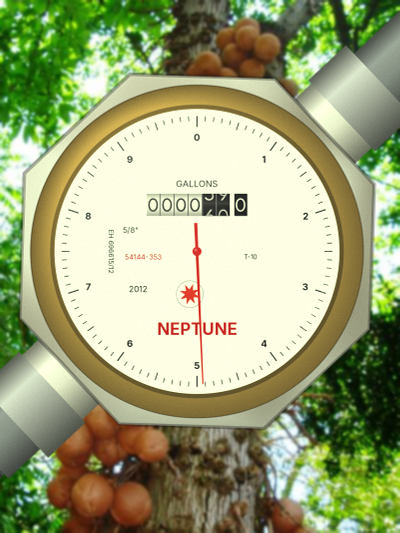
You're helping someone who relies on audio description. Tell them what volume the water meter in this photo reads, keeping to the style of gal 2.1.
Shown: gal 594.9
